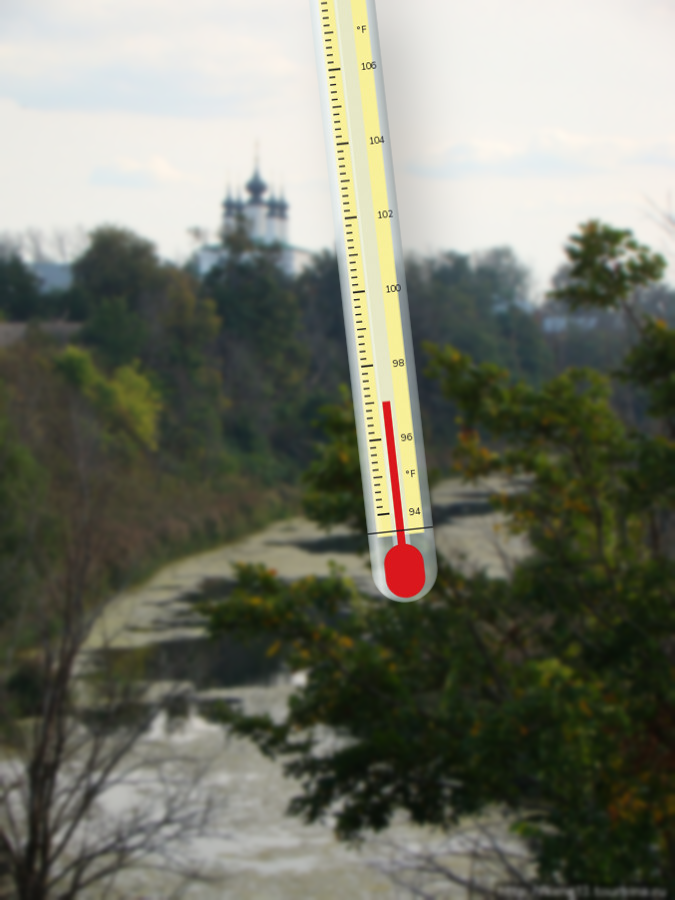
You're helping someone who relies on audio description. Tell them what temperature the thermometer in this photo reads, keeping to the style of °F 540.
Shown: °F 97
